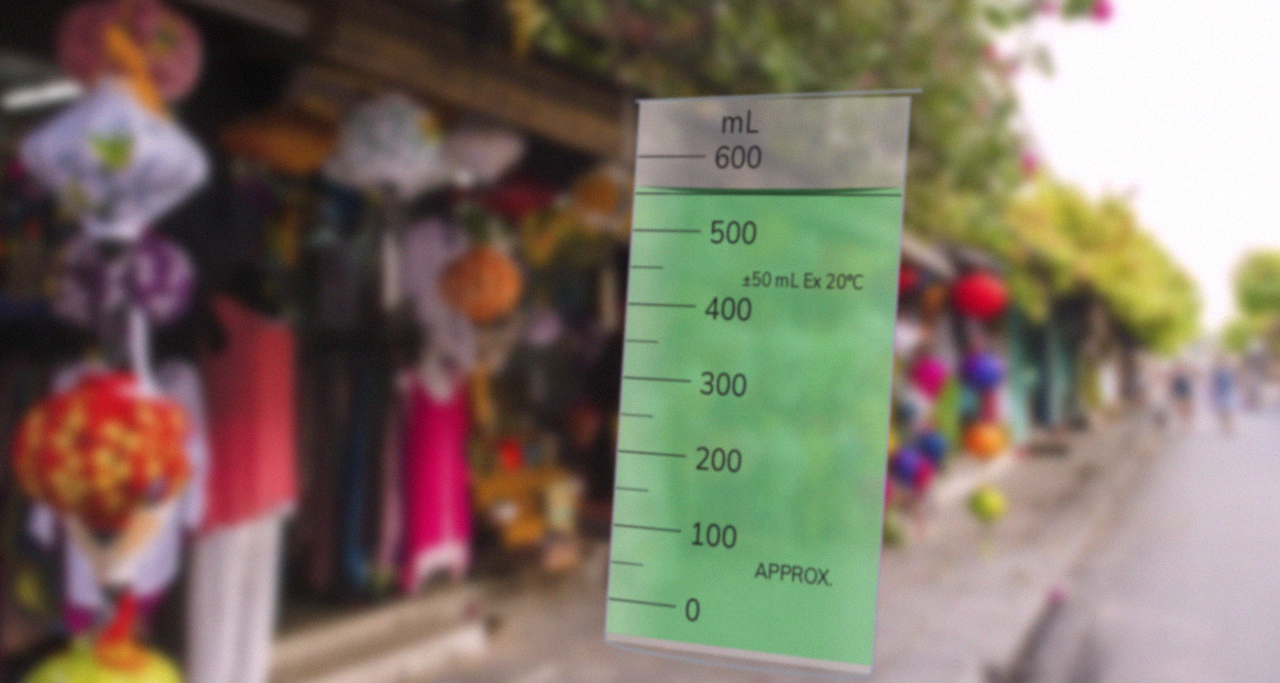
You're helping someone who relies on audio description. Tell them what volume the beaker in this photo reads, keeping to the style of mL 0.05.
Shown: mL 550
